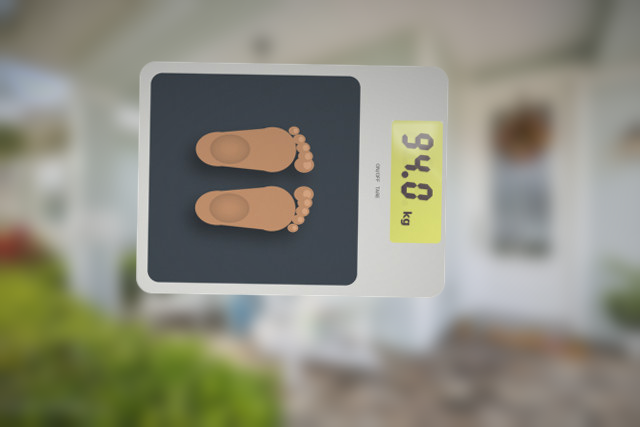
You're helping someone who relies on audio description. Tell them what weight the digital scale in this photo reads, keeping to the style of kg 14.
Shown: kg 94.0
